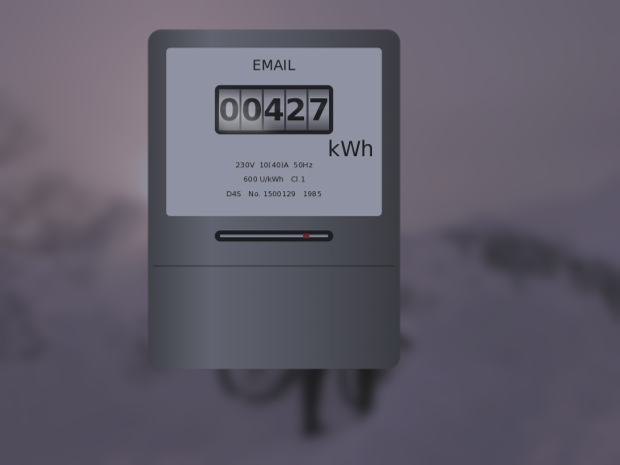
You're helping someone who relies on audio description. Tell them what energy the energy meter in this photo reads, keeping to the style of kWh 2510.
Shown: kWh 427
